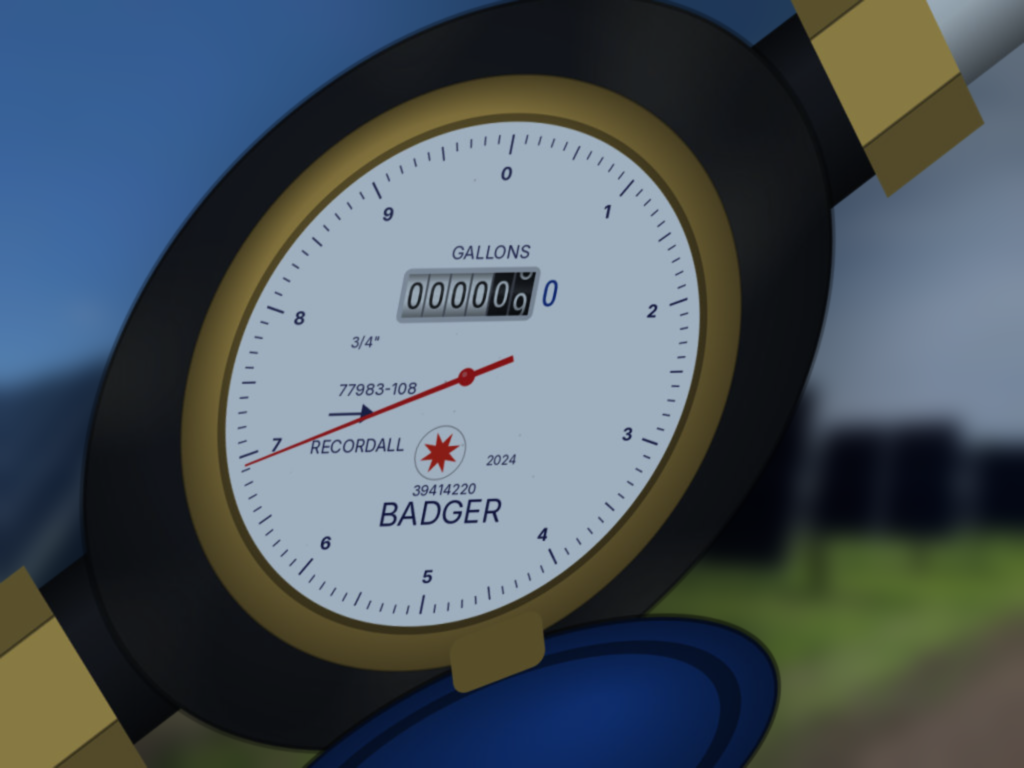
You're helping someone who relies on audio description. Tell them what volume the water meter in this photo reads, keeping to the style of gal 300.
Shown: gal 86.9
